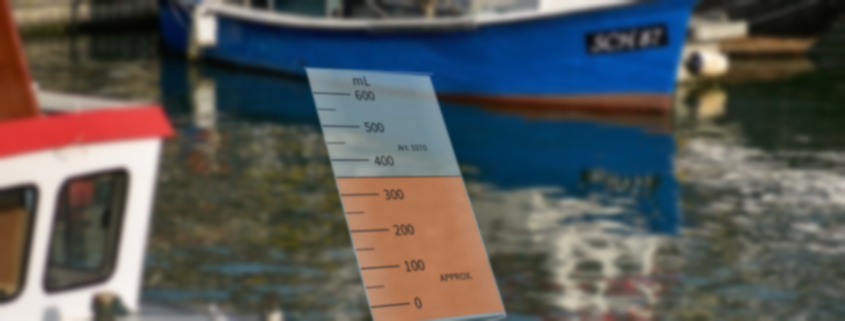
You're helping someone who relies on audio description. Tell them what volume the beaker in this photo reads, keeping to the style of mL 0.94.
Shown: mL 350
